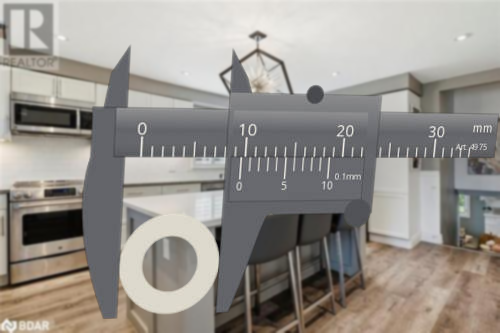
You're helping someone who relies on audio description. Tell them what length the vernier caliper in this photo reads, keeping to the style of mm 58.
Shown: mm 9.6
